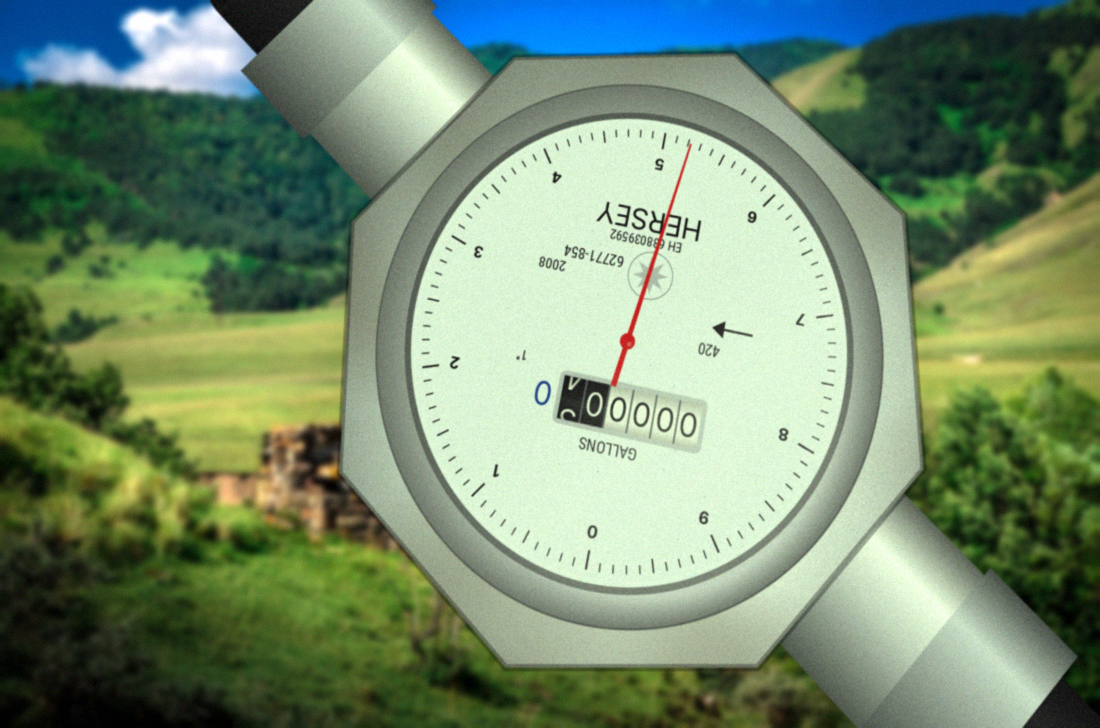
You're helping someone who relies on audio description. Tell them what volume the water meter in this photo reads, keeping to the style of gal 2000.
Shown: gal 35.2
